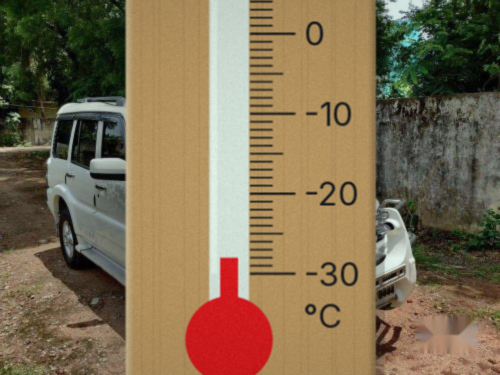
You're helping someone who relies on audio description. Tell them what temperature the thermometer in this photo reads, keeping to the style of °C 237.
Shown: °C -28
